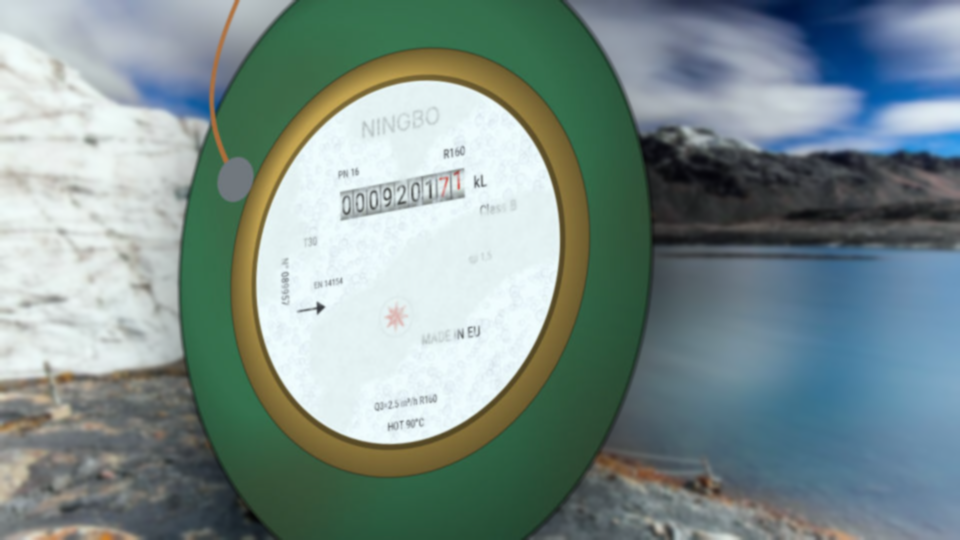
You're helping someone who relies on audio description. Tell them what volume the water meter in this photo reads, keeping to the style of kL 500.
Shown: kL 9201.71
